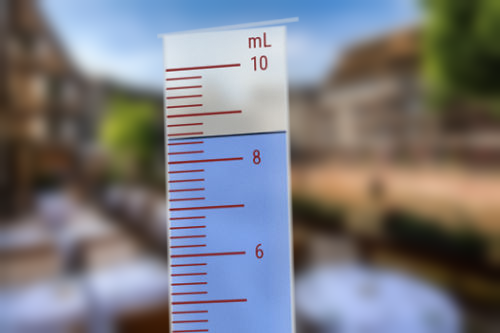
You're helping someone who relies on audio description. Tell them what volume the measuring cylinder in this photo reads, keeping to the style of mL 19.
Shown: mL 8.5
